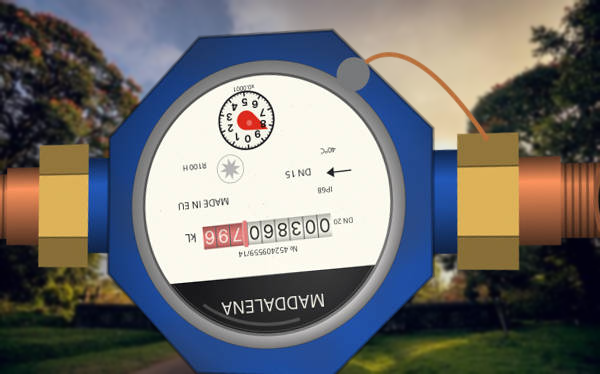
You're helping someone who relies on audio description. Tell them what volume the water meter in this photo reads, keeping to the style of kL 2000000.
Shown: kL 3860.7968
